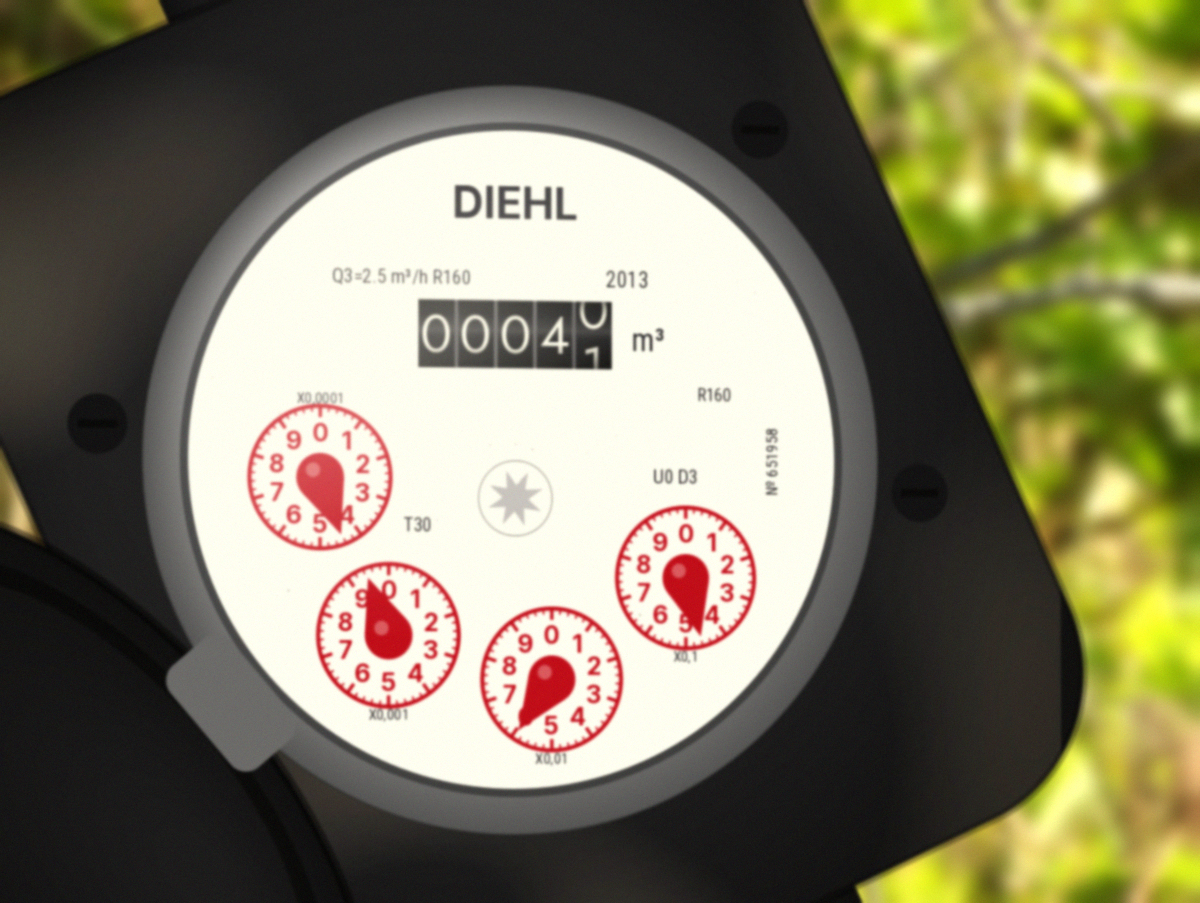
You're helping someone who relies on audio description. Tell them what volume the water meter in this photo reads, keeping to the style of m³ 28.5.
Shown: m³ 40.4594
